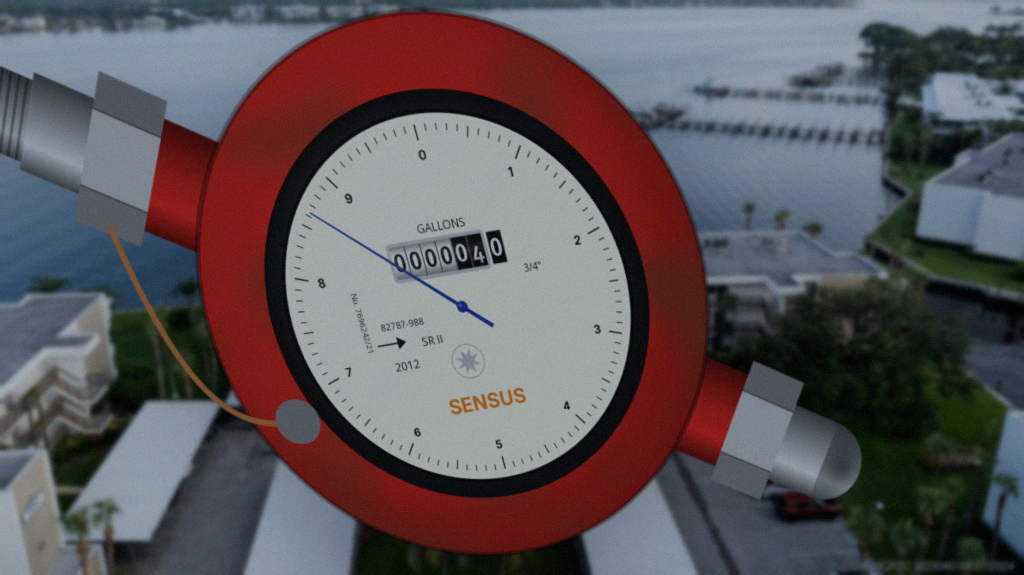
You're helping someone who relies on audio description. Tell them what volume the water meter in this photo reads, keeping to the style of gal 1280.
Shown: gal 38.6
